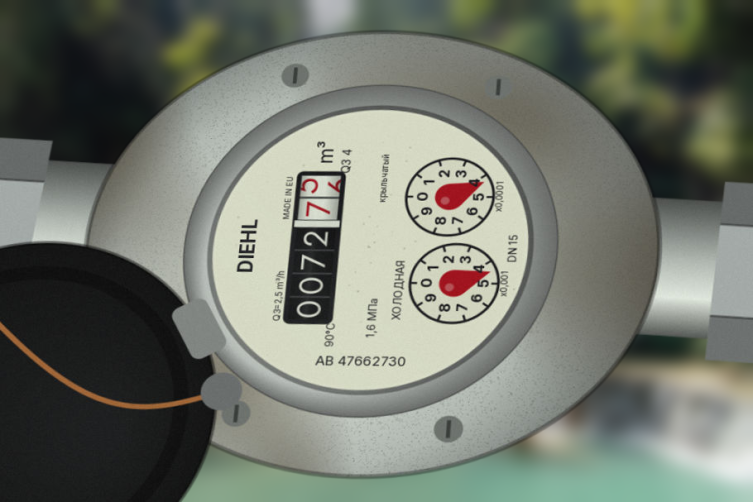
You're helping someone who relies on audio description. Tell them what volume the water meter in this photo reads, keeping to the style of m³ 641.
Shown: m³ 72.7544
